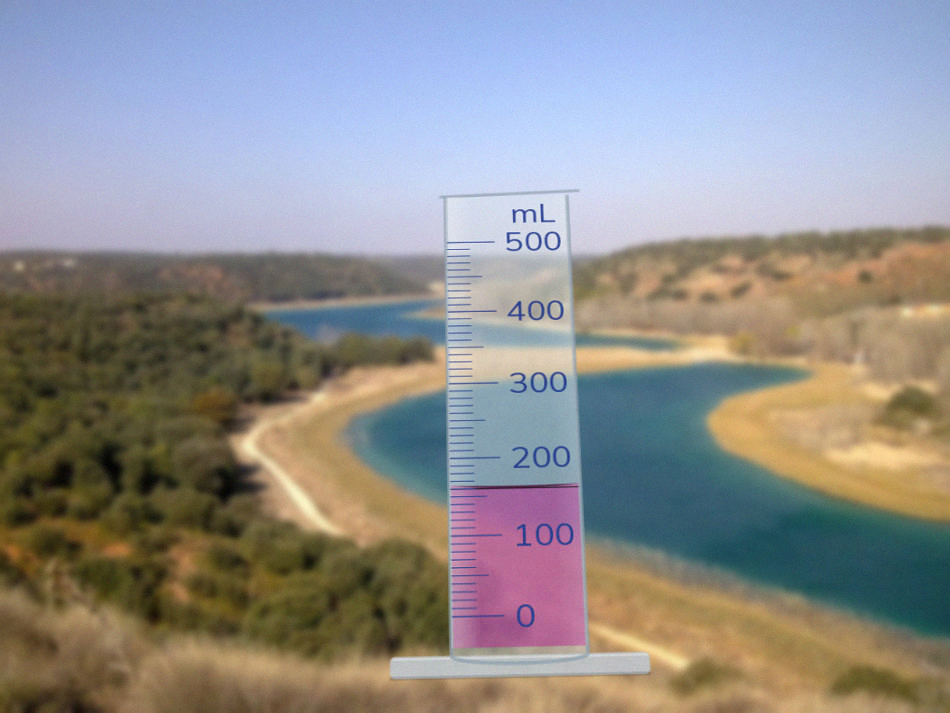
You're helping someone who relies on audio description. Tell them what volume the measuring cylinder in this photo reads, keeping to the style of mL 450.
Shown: mL 160
